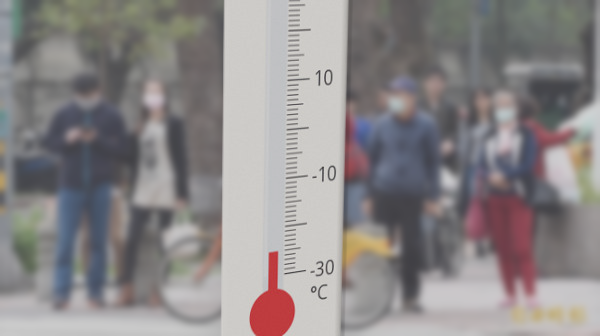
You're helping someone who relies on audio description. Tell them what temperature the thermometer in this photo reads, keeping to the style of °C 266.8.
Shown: °C -25
